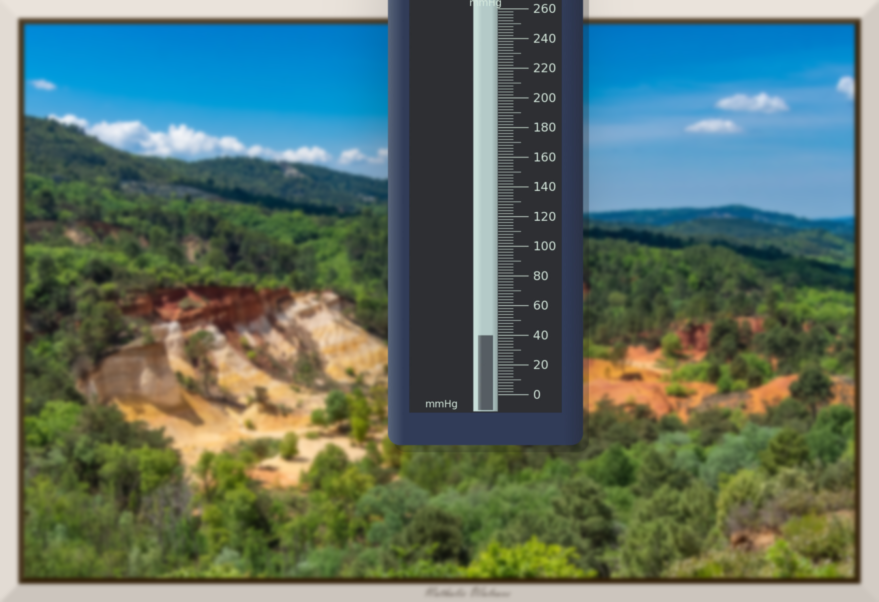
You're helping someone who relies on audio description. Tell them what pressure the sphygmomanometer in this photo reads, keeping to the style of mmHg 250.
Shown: mmHg 40
